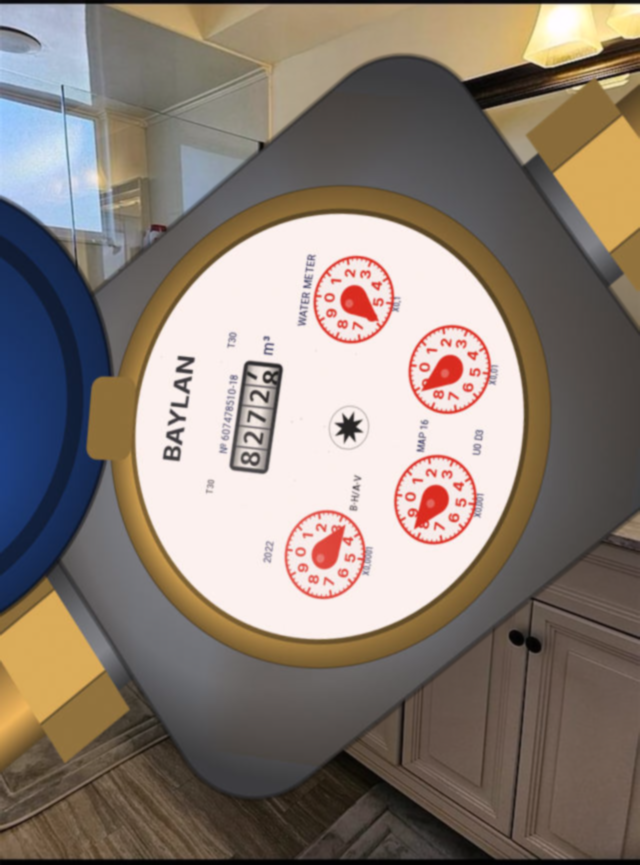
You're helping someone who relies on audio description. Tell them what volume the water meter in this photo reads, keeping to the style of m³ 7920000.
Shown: m³ 82727.5883
